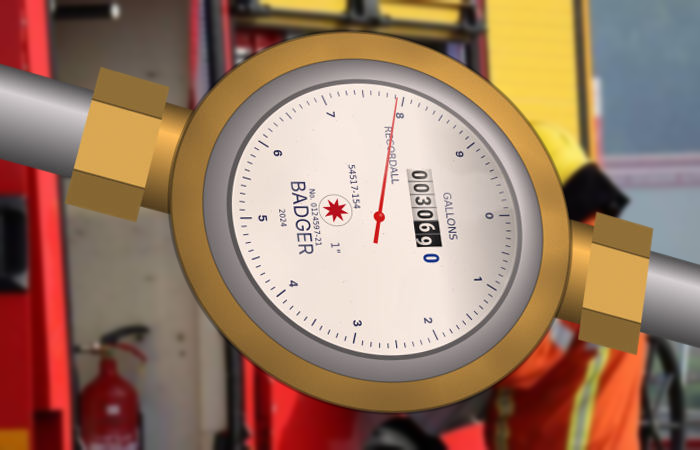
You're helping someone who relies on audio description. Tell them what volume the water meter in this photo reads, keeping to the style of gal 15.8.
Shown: gal 30687.9
